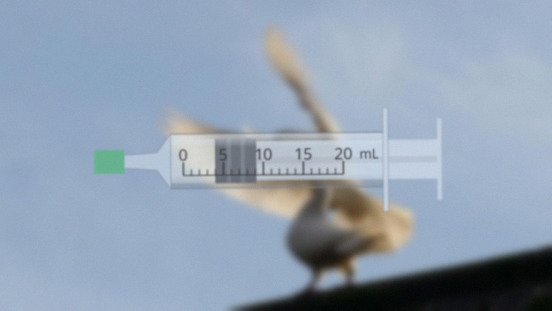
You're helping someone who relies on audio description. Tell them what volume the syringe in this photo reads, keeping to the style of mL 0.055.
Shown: mL 4
